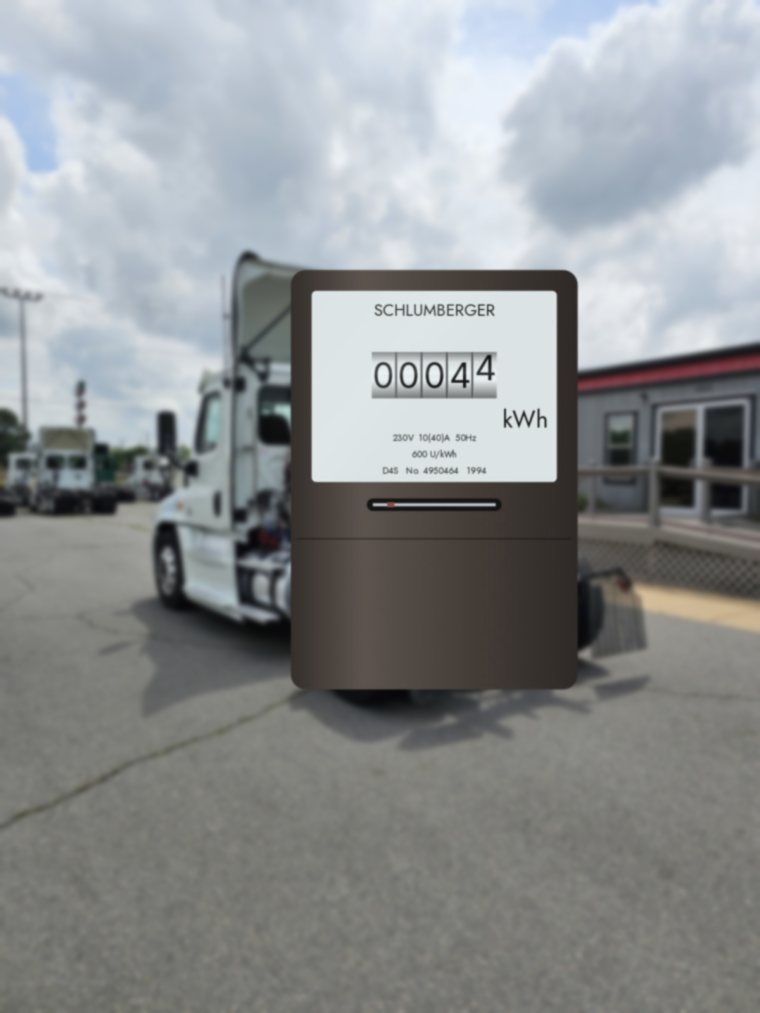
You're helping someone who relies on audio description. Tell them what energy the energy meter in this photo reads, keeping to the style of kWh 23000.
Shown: kWh 44
